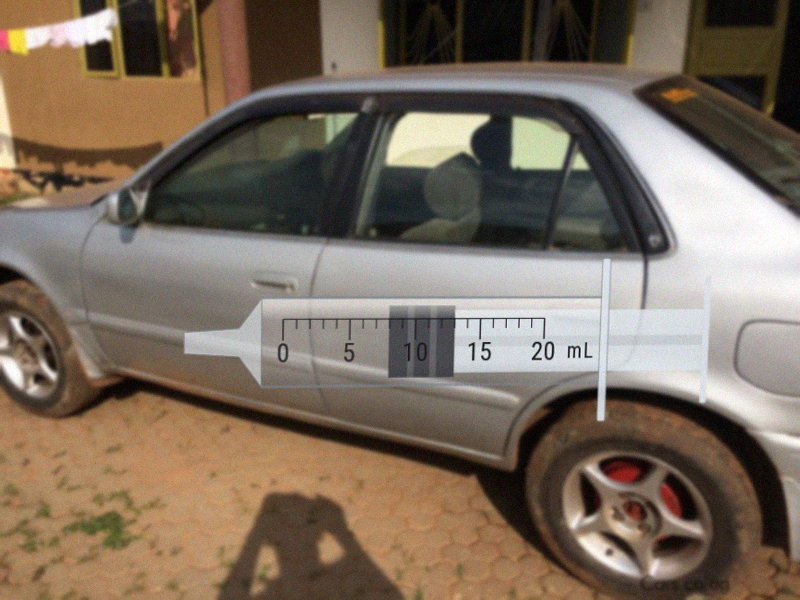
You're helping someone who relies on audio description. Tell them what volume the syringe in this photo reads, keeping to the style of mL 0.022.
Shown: mL 8
